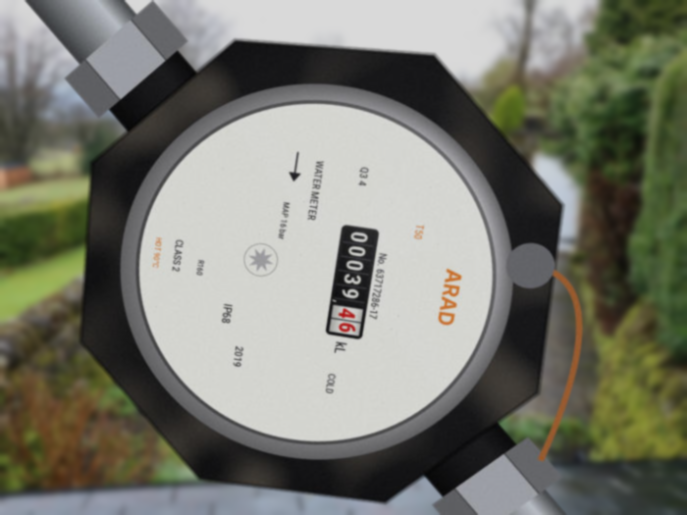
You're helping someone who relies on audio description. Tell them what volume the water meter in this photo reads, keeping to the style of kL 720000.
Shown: kL 39.46
